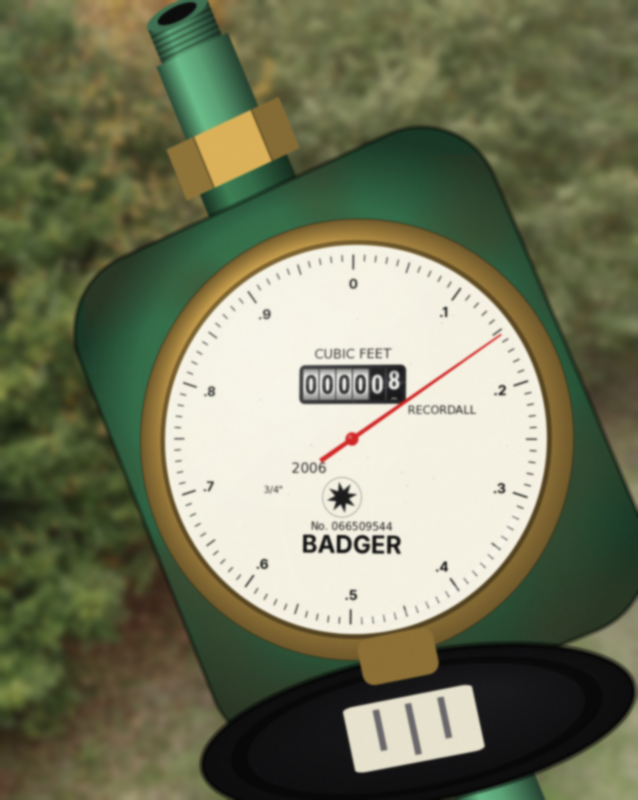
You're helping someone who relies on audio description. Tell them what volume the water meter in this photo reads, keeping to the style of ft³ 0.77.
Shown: ft³ 8.15
